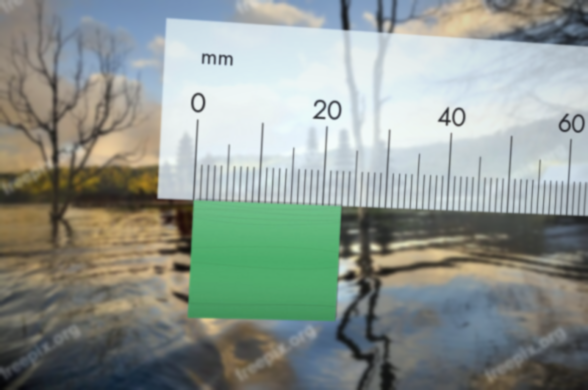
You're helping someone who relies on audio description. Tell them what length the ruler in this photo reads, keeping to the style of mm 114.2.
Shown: mm 23
